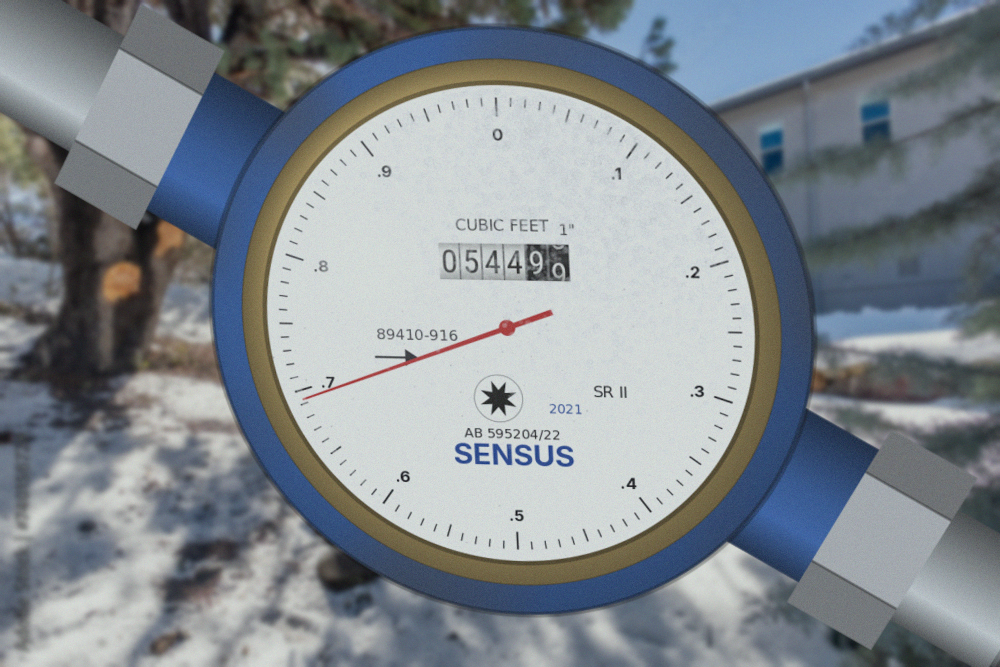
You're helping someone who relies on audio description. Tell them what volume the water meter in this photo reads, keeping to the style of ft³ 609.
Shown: ft³ 54498.69
